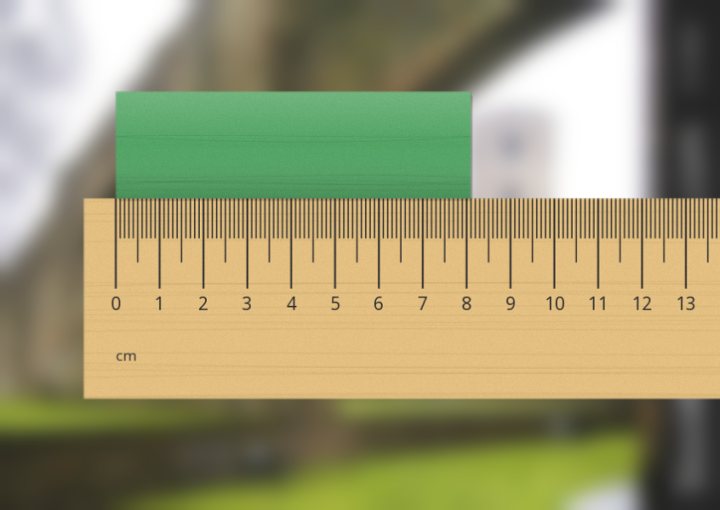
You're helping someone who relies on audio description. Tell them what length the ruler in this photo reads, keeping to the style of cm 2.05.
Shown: cm 8.1
